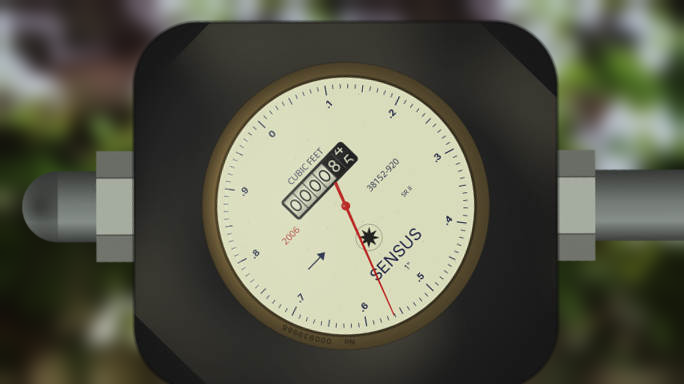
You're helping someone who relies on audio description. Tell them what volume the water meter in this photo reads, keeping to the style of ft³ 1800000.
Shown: ft³ 84.56
